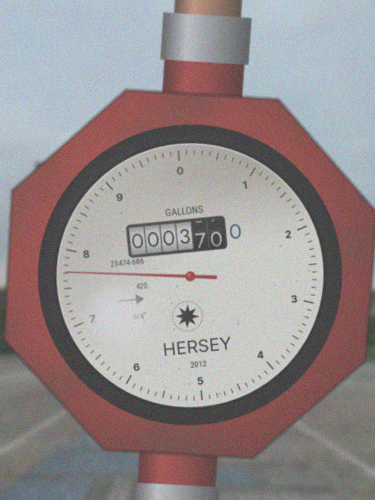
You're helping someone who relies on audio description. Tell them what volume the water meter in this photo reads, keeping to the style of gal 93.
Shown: gal 3697.7
